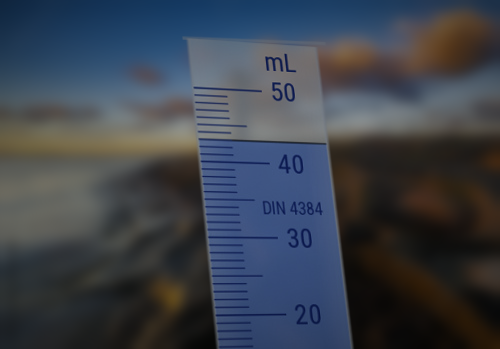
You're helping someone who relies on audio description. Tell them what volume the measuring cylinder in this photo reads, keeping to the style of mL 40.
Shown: mL 43
